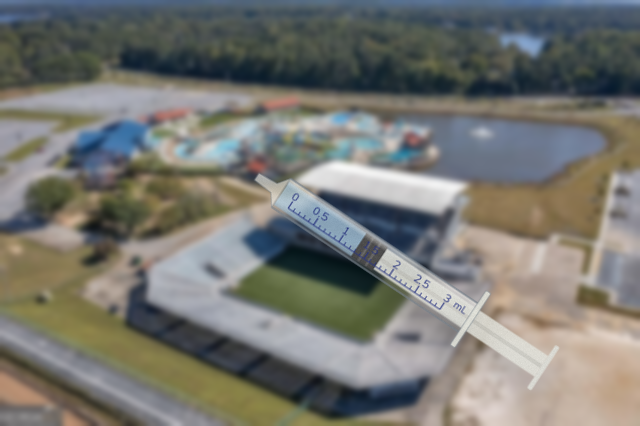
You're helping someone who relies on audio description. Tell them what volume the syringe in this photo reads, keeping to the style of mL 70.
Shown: mL 1.3
